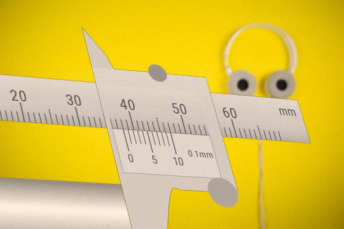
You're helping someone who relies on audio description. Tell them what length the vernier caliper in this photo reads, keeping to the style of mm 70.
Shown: mm 38.0
